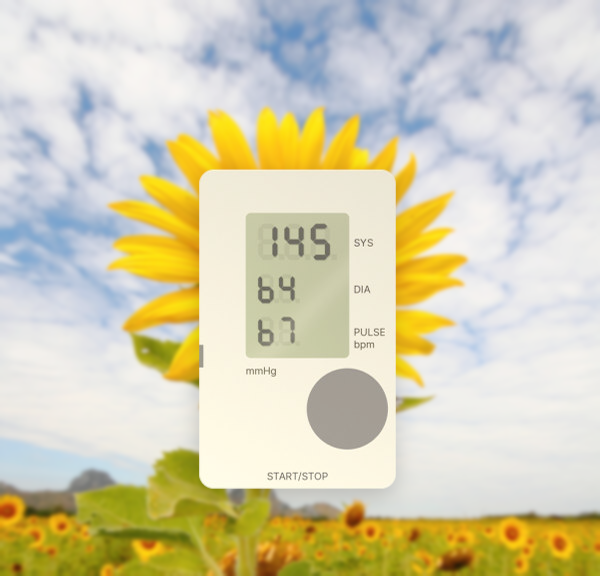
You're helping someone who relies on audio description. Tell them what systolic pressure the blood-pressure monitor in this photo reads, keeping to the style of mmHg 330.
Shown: mmHg 145
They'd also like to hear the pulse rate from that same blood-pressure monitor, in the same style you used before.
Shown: bpm 67
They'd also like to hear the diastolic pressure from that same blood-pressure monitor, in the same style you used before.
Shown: mmHg 64
